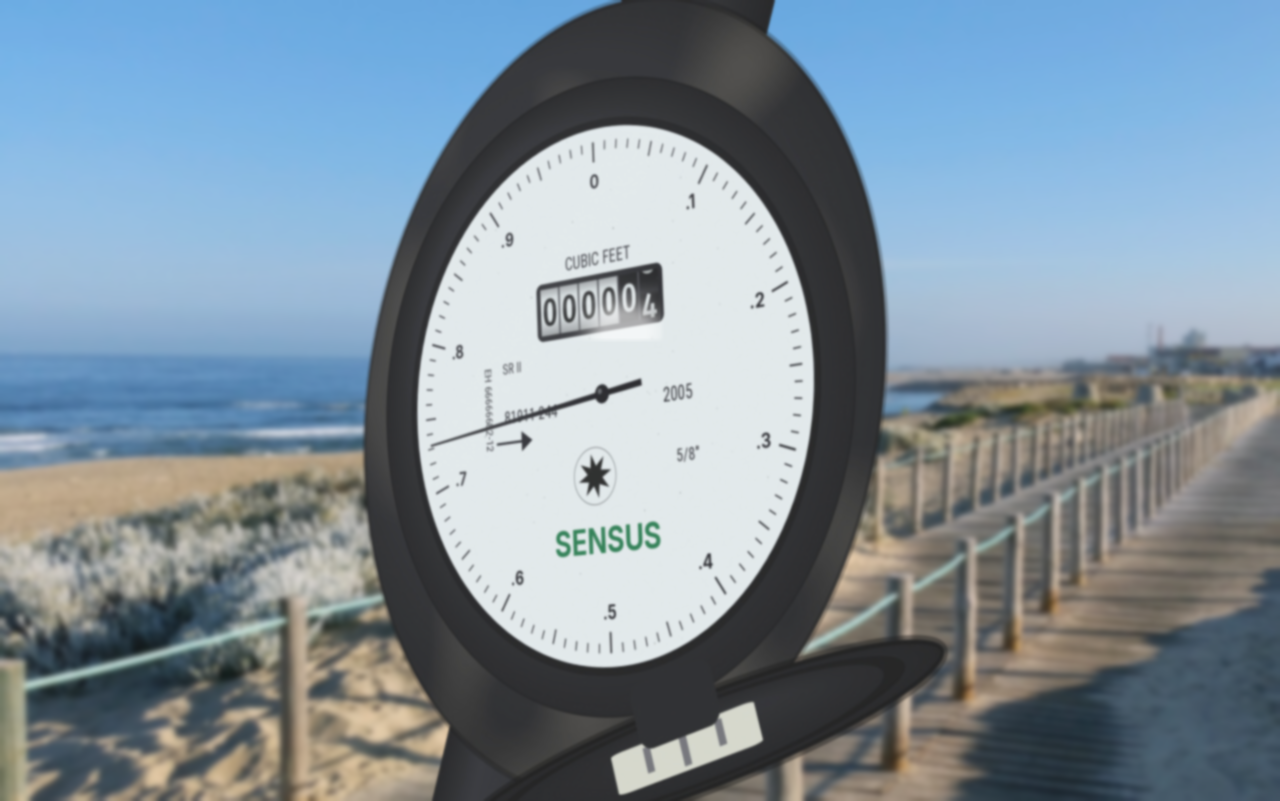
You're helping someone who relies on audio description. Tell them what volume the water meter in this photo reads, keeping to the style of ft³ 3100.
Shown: ft³ 3.73
